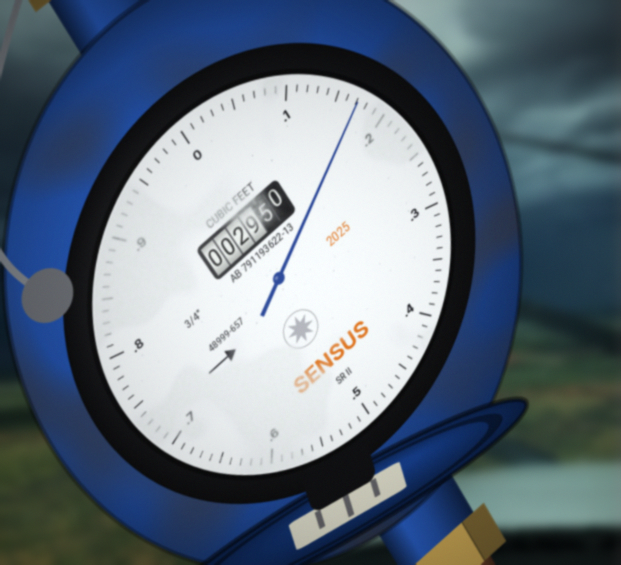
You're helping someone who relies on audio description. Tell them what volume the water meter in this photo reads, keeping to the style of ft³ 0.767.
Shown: ft³ 2950.17
